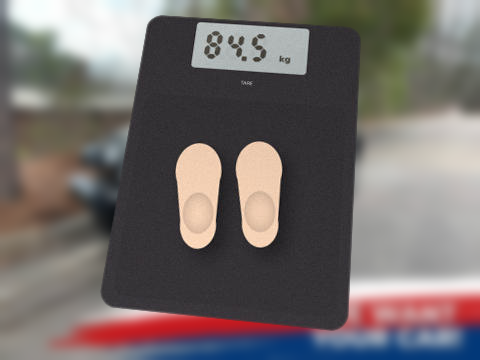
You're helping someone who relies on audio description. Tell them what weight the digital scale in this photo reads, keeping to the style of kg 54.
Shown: kg 84.5
